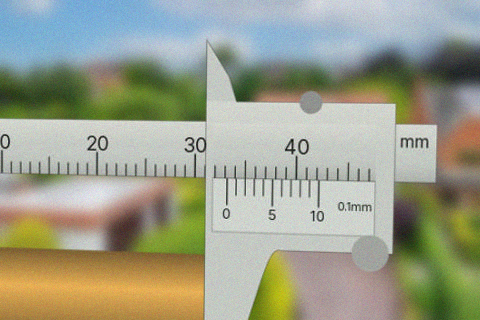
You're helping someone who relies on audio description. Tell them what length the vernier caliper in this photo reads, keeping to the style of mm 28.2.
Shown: mm 33.2
